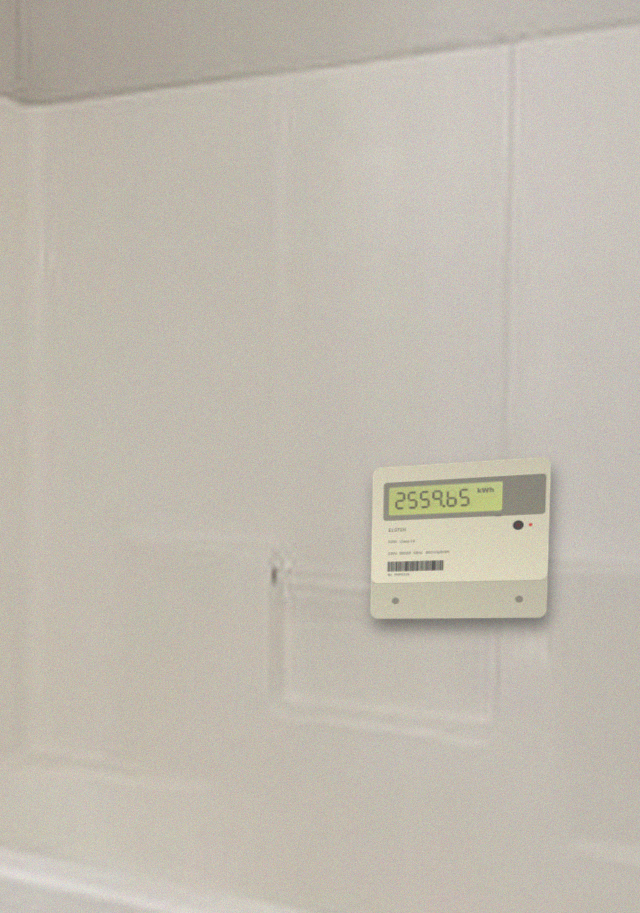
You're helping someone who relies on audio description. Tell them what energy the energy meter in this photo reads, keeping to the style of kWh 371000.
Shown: kWh 2559.65
